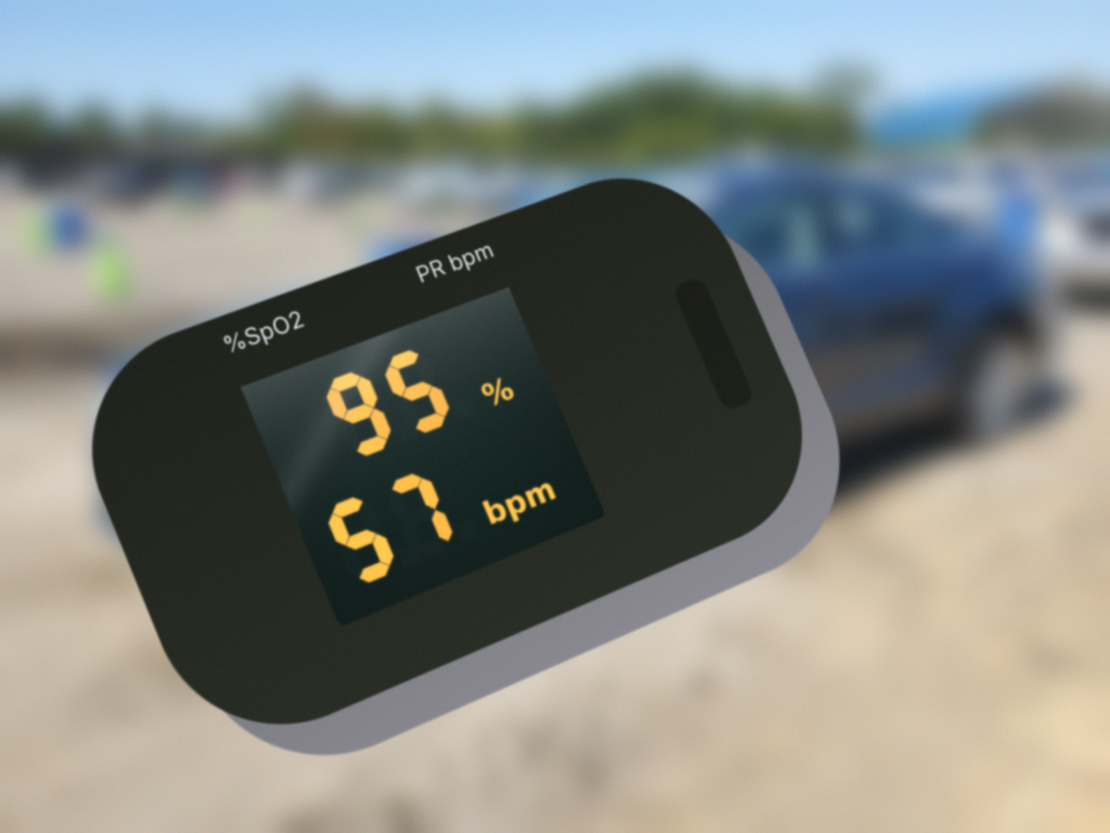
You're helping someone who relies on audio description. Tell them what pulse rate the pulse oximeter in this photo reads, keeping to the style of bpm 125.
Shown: bpm 57
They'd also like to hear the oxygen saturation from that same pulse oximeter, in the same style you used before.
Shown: % 95
